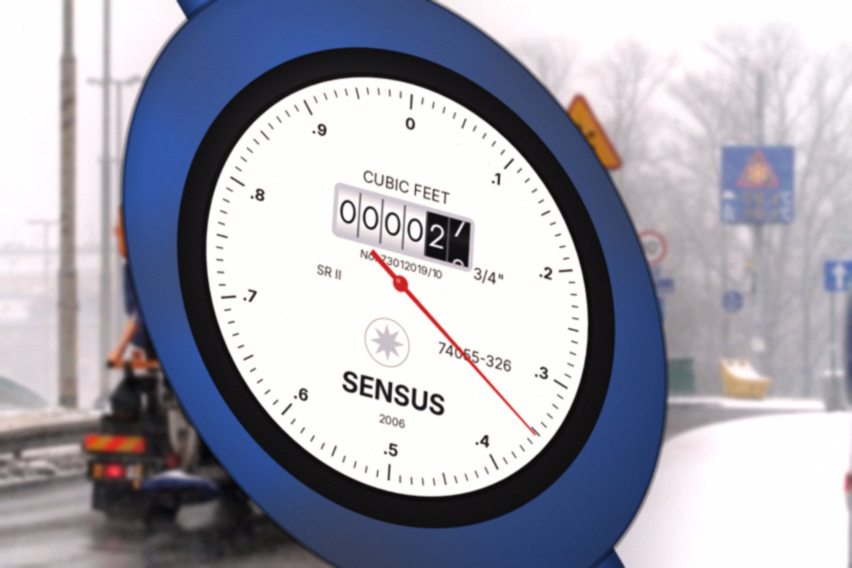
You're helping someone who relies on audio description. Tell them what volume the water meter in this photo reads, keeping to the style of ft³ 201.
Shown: ft³ 27.35
